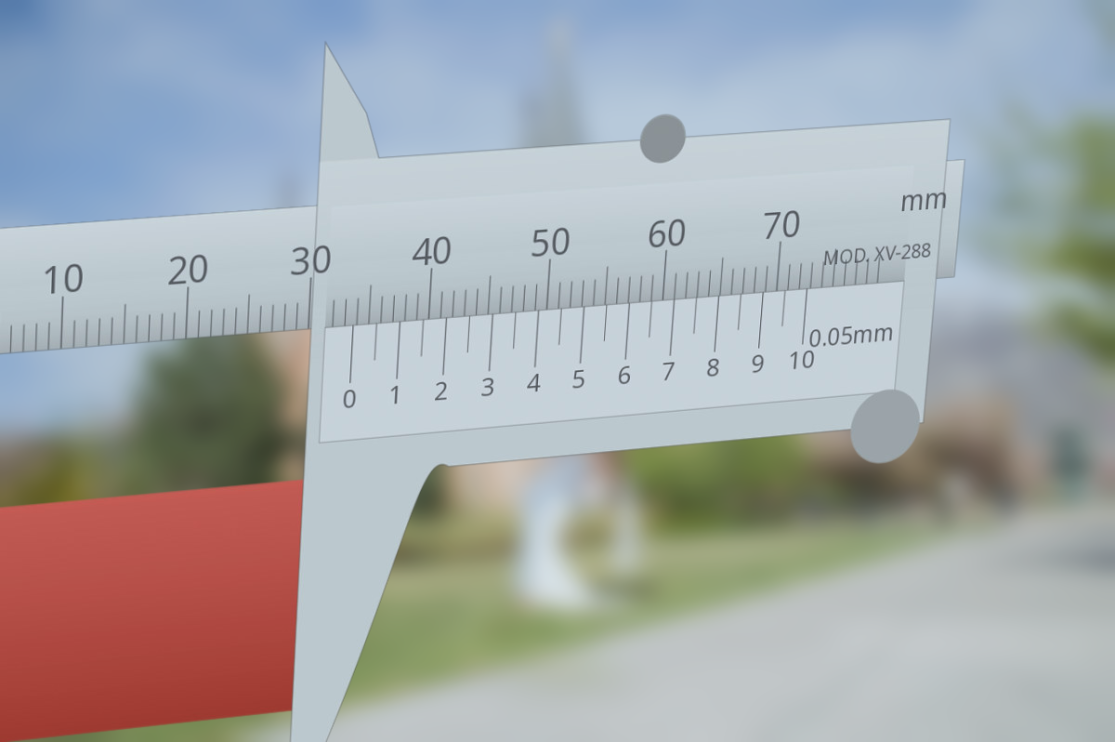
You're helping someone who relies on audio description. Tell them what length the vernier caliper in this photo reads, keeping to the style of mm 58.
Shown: mm 33.7
